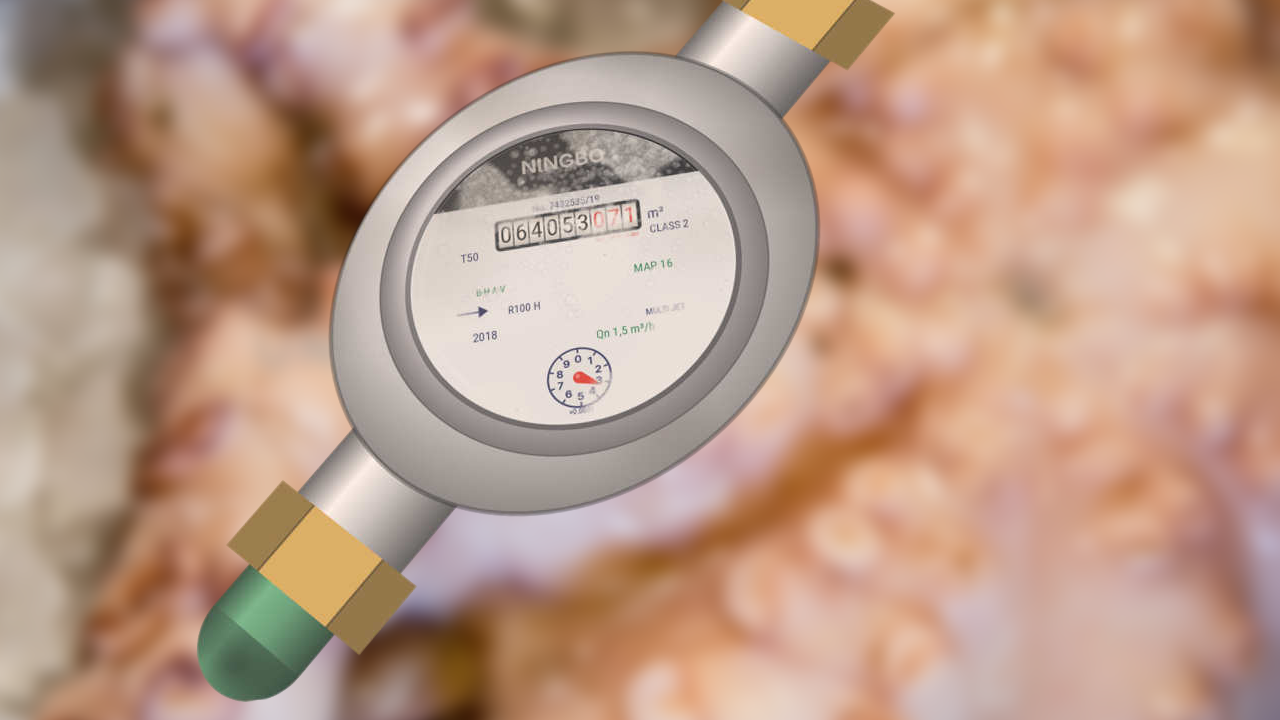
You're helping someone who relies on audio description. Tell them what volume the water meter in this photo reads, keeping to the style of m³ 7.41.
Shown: m³ 64053.0713
